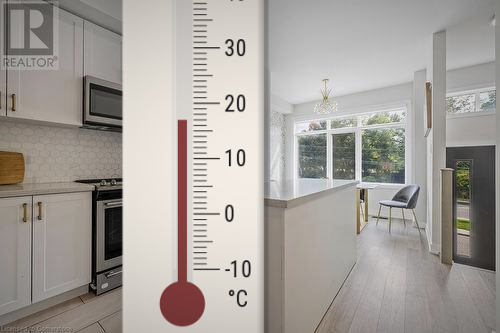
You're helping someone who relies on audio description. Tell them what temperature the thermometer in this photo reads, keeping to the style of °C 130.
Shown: °C 17
